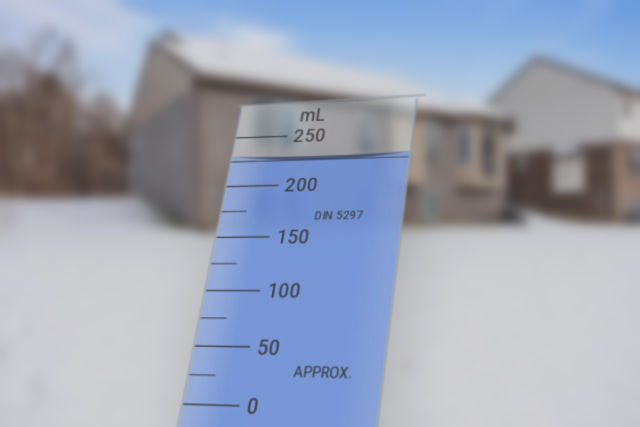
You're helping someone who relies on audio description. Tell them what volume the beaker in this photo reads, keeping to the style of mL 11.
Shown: mL 225
